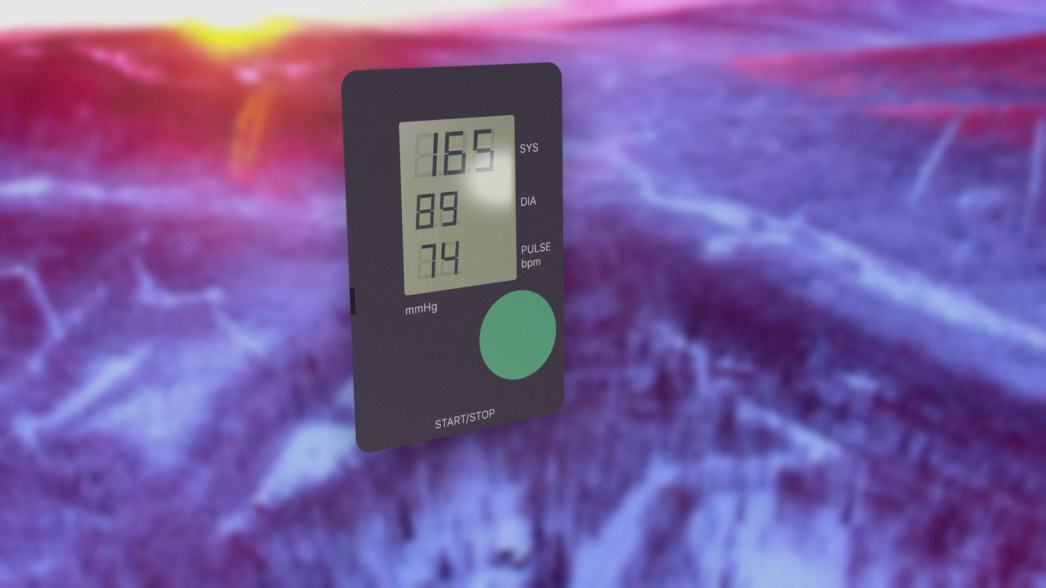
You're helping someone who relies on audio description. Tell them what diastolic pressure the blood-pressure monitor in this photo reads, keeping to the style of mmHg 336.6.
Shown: mmHg 89
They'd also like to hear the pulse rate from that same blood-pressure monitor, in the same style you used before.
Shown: bpm 74
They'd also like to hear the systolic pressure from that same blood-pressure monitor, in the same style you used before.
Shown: mmHg 165
